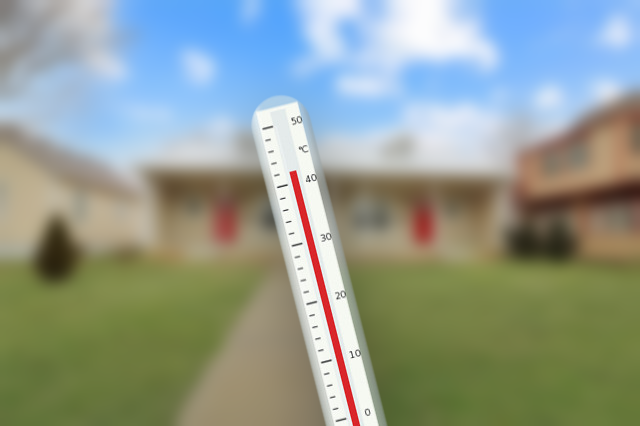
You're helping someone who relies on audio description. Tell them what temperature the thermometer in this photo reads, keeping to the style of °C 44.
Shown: °C 42
